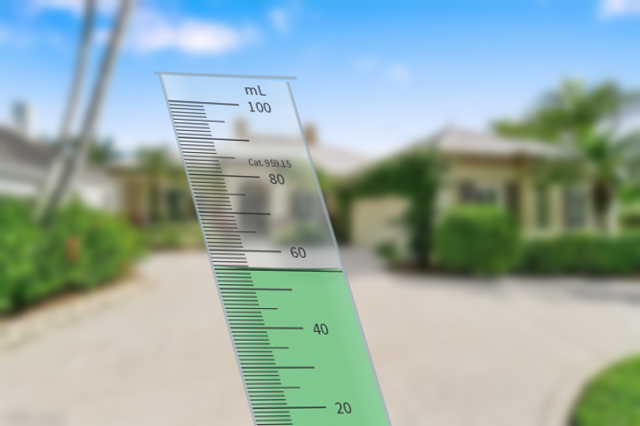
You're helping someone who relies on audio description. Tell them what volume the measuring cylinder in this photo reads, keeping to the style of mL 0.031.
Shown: mL 55
